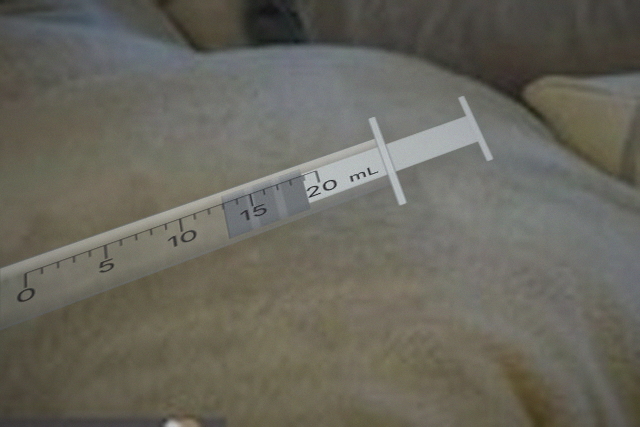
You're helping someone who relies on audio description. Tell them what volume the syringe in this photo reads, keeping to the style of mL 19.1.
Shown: mL 13
